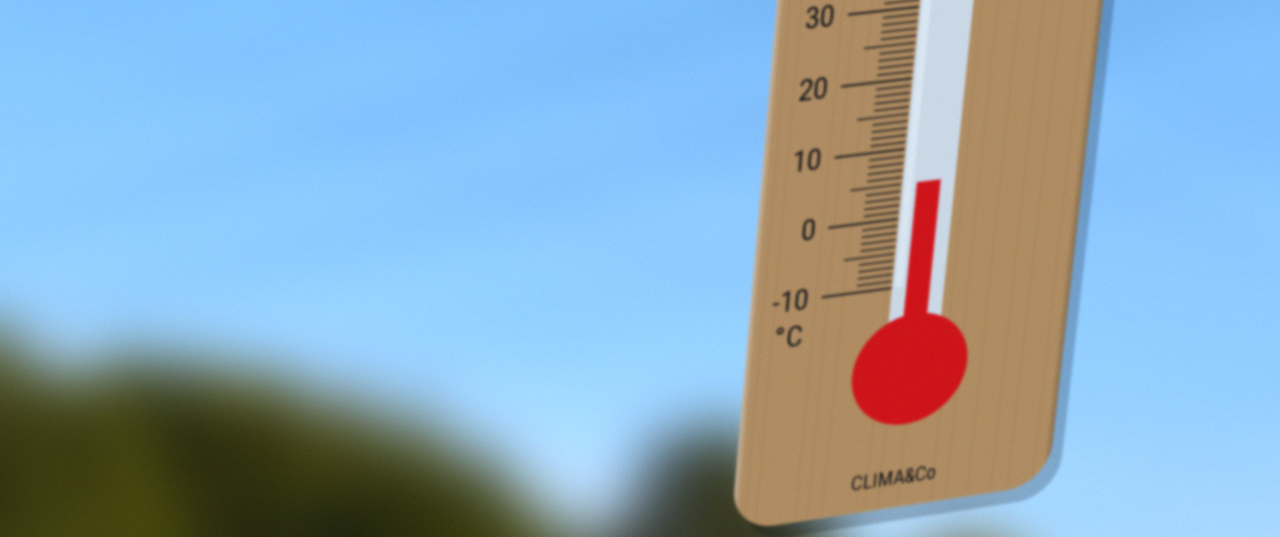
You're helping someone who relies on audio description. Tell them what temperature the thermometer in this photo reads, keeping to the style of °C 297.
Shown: °C 5
